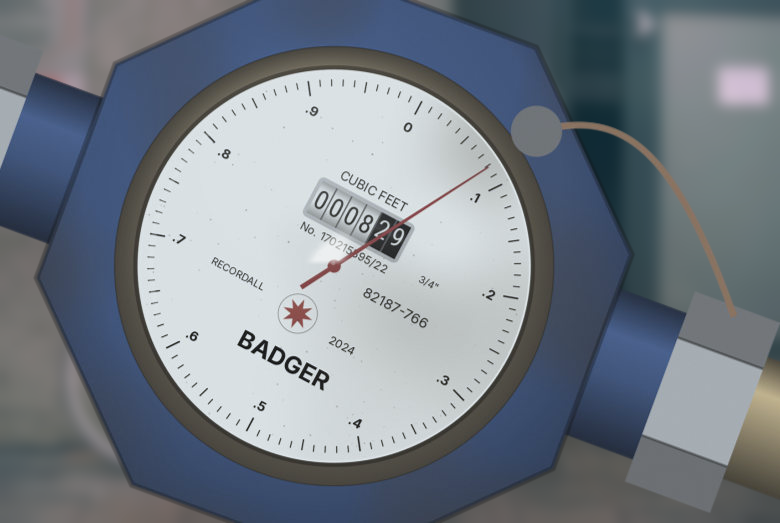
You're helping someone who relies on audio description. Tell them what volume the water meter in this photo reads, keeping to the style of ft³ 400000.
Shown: ft³ 829.08
